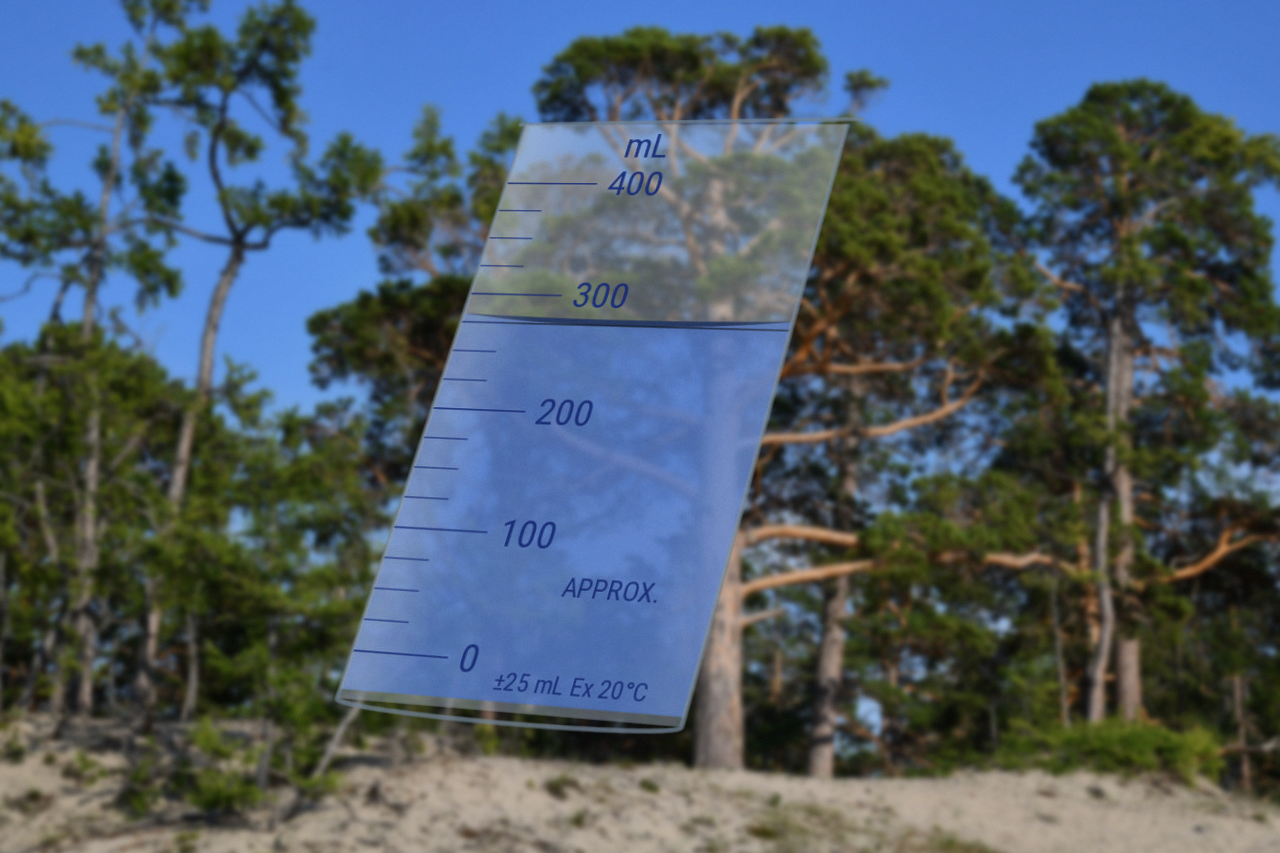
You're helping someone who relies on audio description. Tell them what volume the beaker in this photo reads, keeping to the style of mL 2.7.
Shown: mL 275
